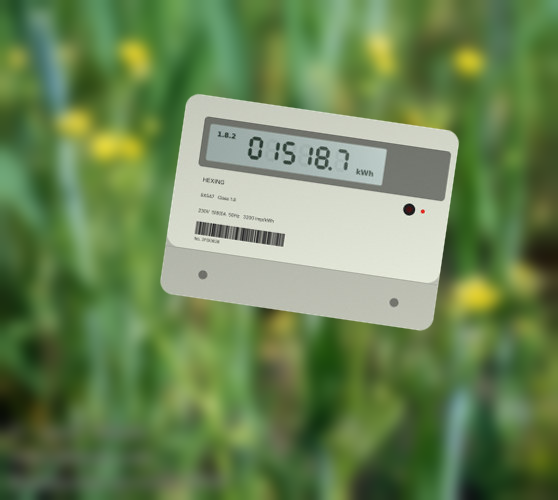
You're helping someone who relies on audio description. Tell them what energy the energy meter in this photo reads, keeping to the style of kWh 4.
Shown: kWh 1518.7
